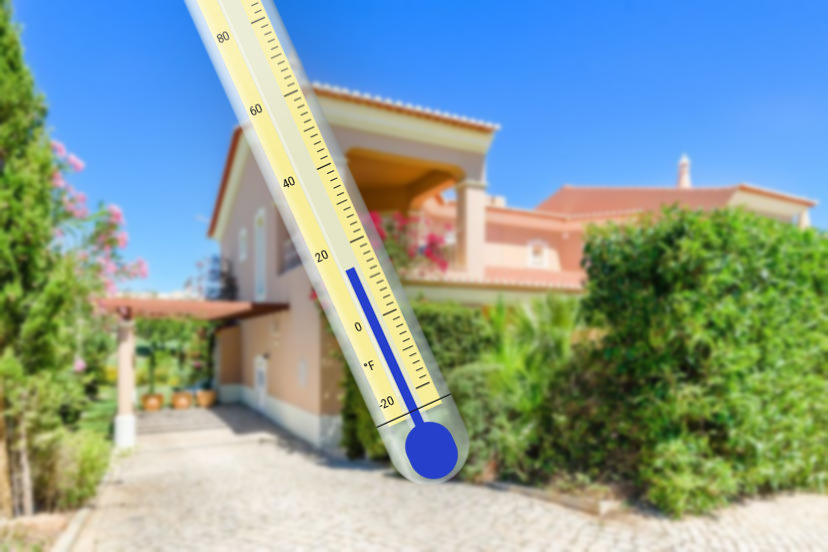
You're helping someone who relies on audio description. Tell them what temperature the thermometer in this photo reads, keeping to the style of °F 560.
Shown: °F 14
